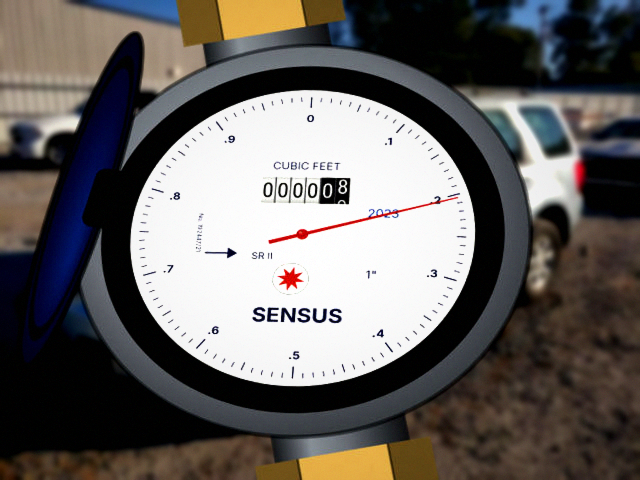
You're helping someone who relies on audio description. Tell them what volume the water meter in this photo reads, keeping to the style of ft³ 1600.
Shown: ft³ 8.20
